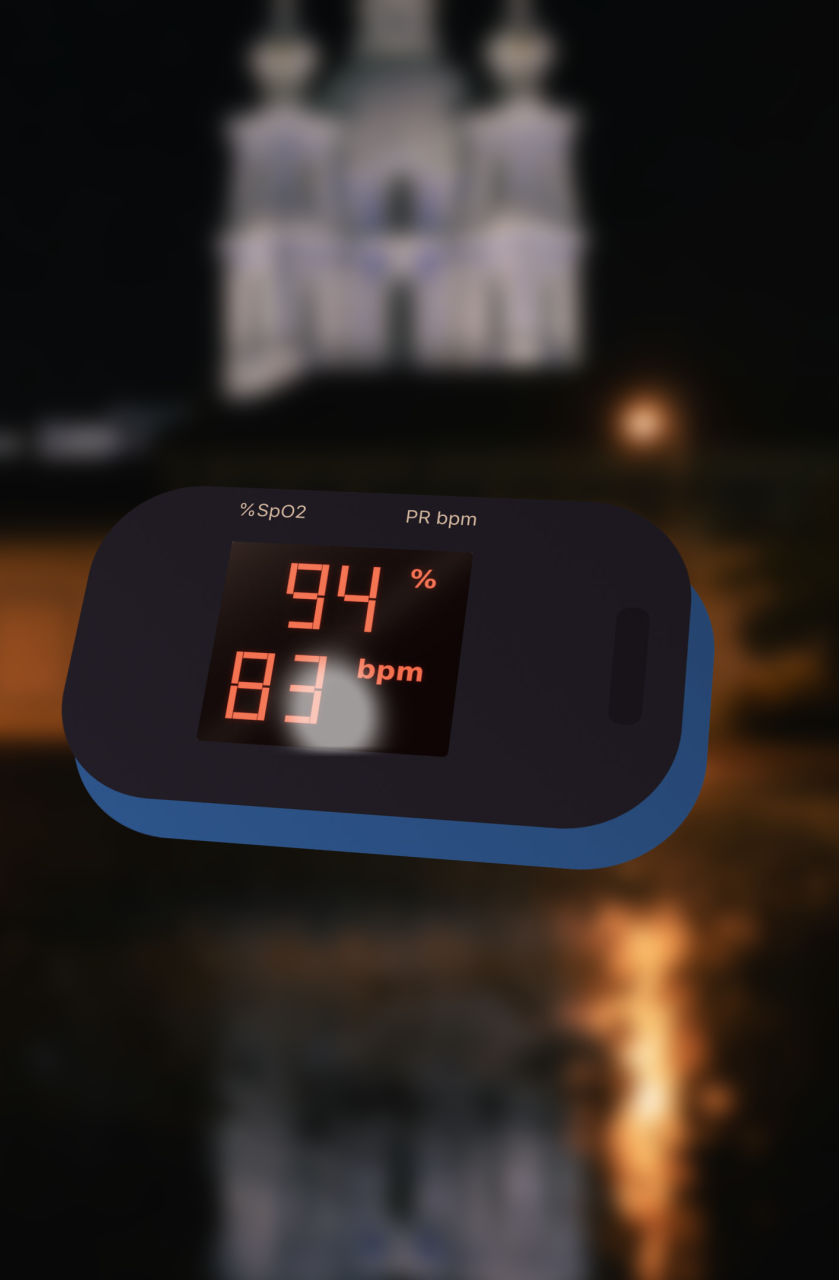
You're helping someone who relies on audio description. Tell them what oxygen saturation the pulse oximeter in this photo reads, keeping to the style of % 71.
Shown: % 94
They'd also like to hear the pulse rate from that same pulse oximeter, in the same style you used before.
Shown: bpm 83
